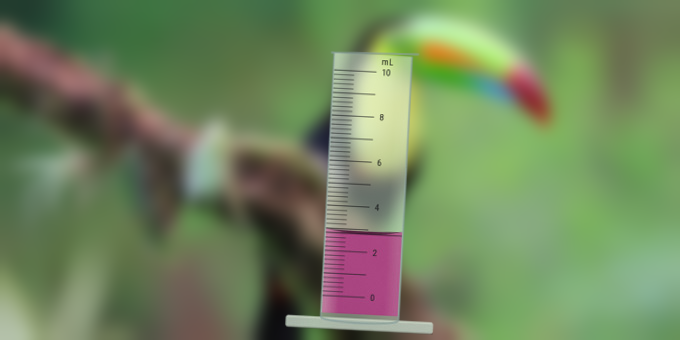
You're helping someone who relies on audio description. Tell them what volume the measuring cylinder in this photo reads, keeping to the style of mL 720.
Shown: mL 2.8
